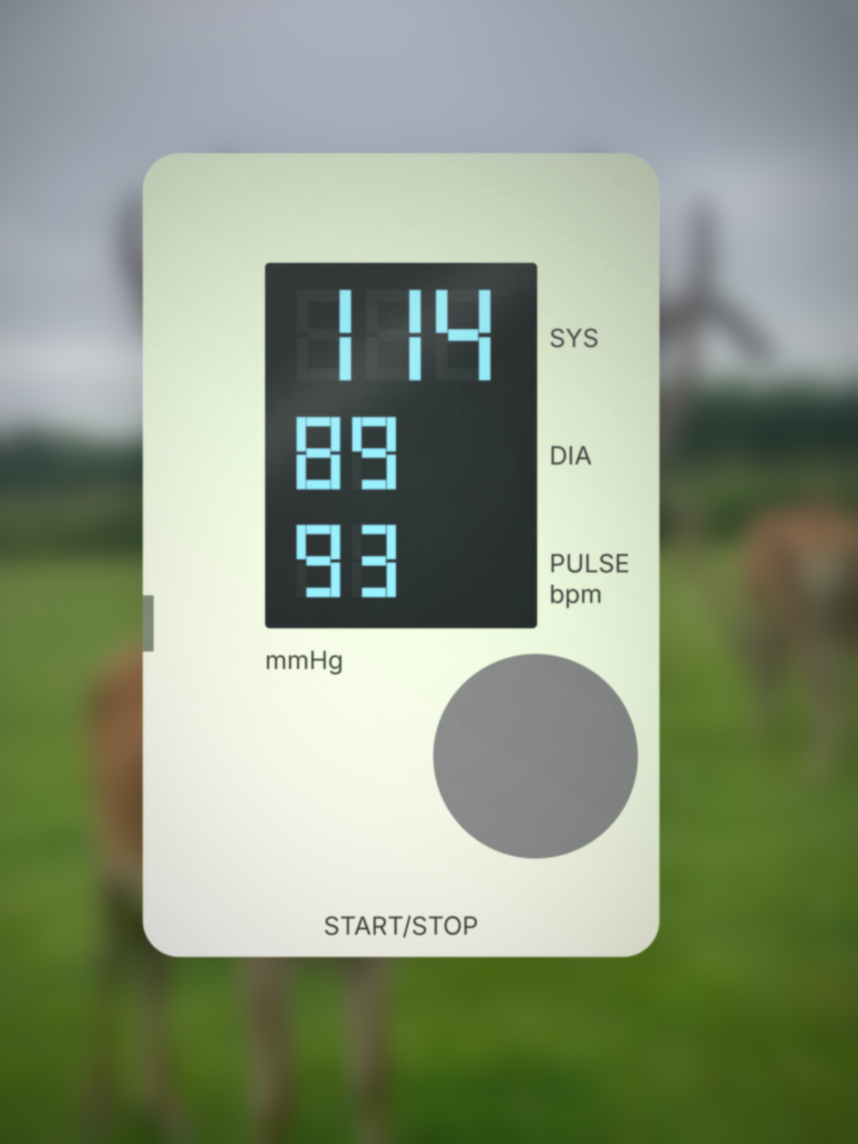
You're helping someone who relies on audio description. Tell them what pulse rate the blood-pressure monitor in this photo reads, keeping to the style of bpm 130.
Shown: bpm 93
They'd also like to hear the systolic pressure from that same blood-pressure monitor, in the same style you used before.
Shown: mmHg 114
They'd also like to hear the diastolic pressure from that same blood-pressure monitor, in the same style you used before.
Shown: mmHg 89
